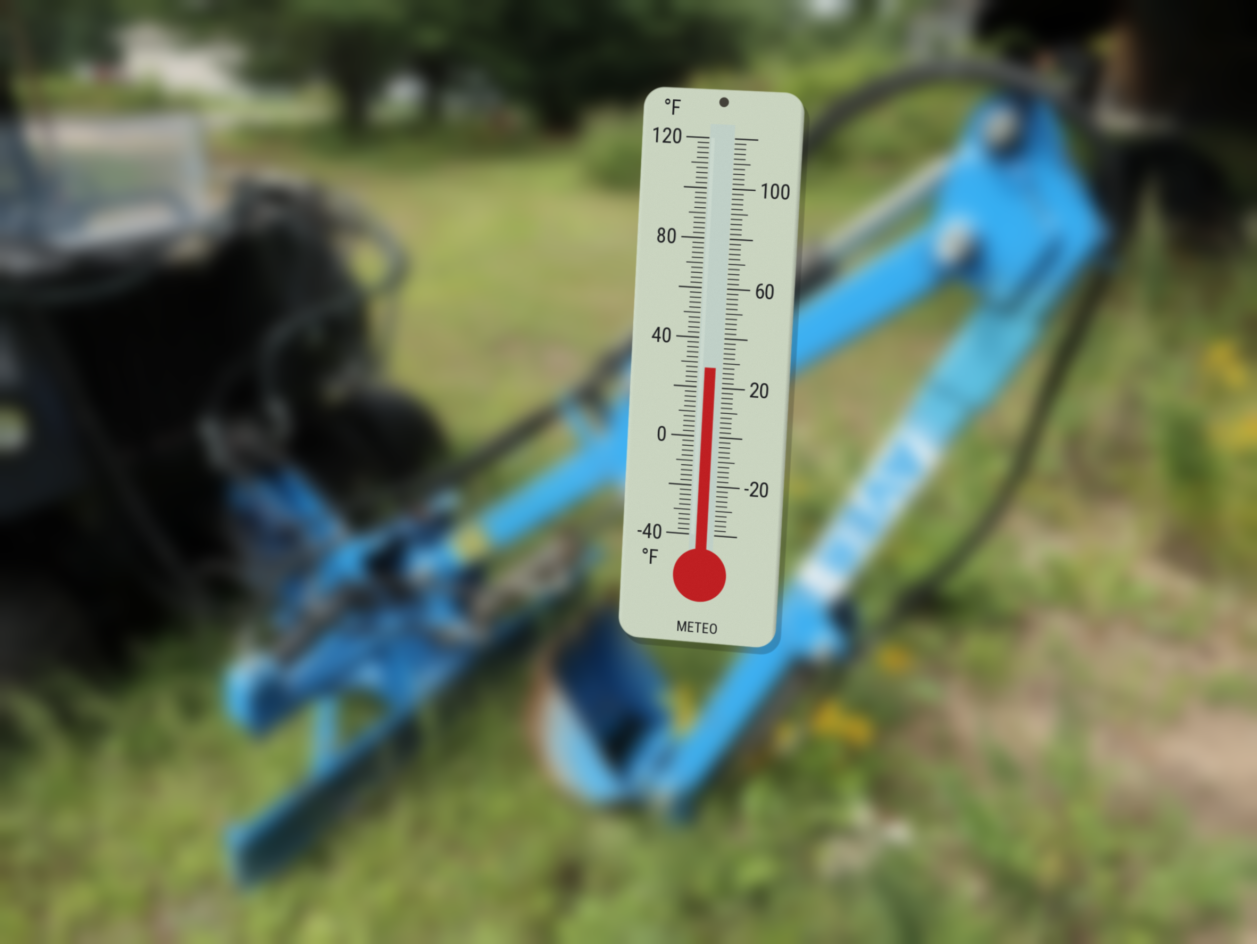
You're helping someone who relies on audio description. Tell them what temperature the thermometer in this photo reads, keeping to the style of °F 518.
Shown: °F 28
